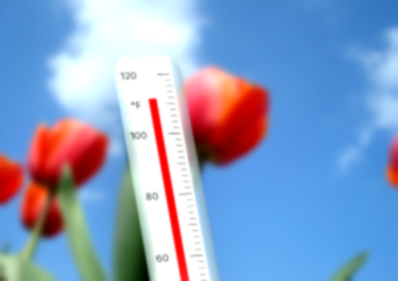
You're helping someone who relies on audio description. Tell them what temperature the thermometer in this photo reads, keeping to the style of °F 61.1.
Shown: °F 112
